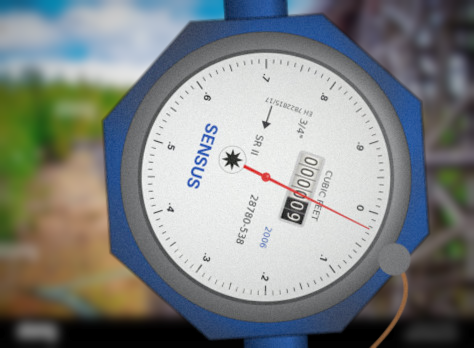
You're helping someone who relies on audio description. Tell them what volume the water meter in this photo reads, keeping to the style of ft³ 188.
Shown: ft³ 9.02
